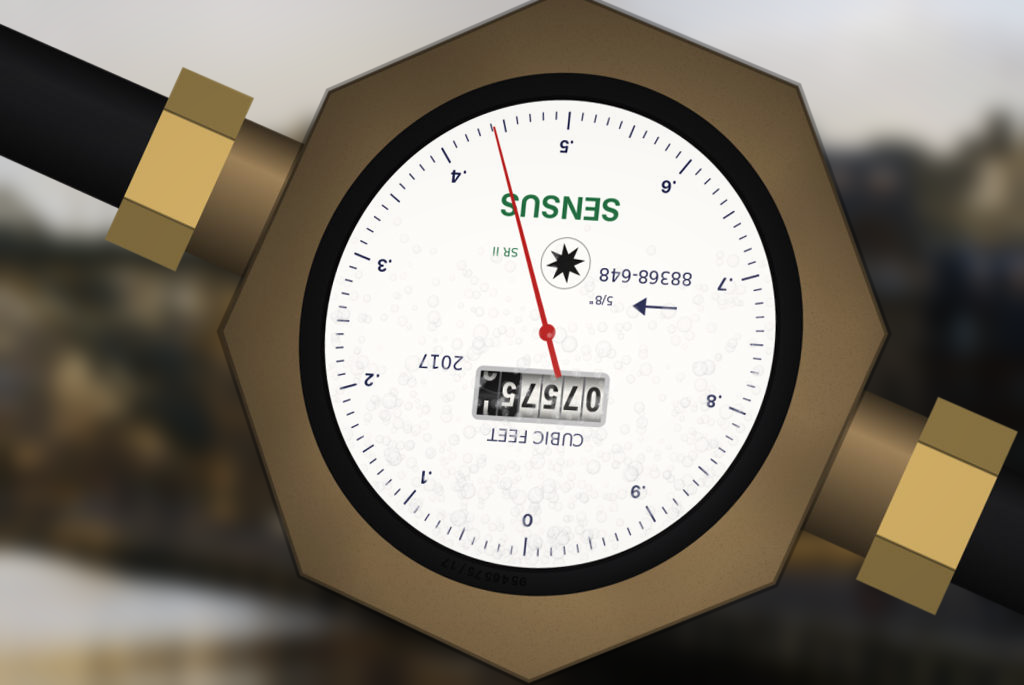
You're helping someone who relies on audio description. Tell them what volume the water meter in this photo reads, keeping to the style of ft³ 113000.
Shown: ft³ 75751.44
